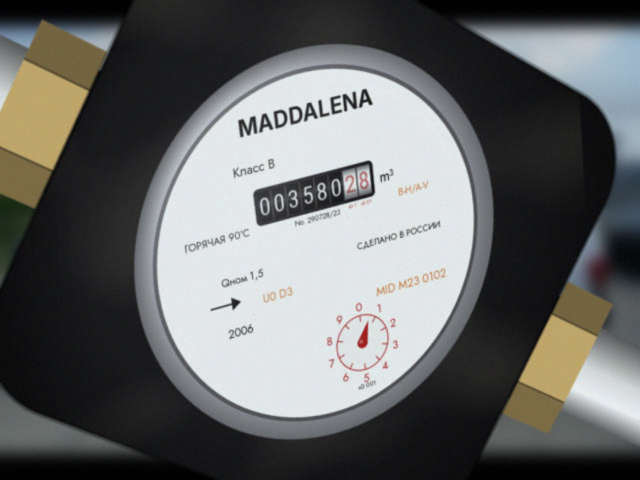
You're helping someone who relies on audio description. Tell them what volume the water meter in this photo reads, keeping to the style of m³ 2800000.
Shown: m³ 3580.280
